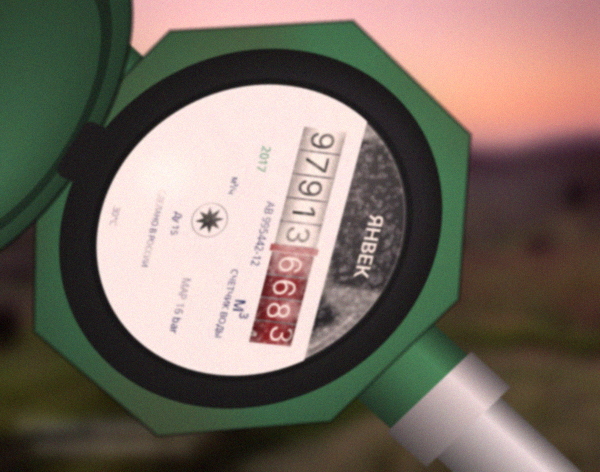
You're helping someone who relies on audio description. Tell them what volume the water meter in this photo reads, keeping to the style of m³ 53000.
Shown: m³ 97913.6683
